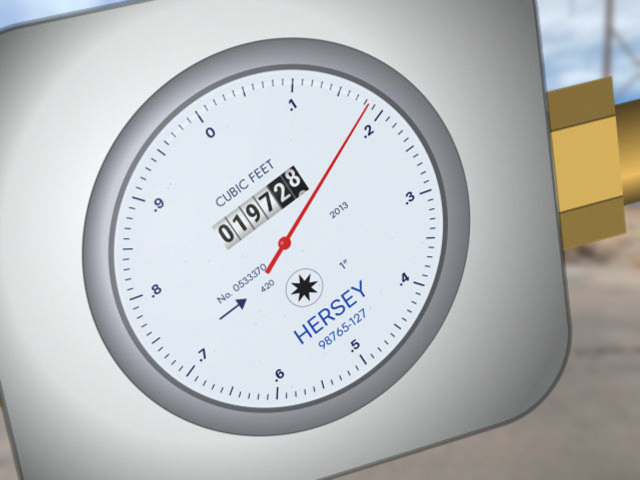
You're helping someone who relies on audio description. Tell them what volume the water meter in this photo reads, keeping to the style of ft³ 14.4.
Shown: ft³ 19728.18
